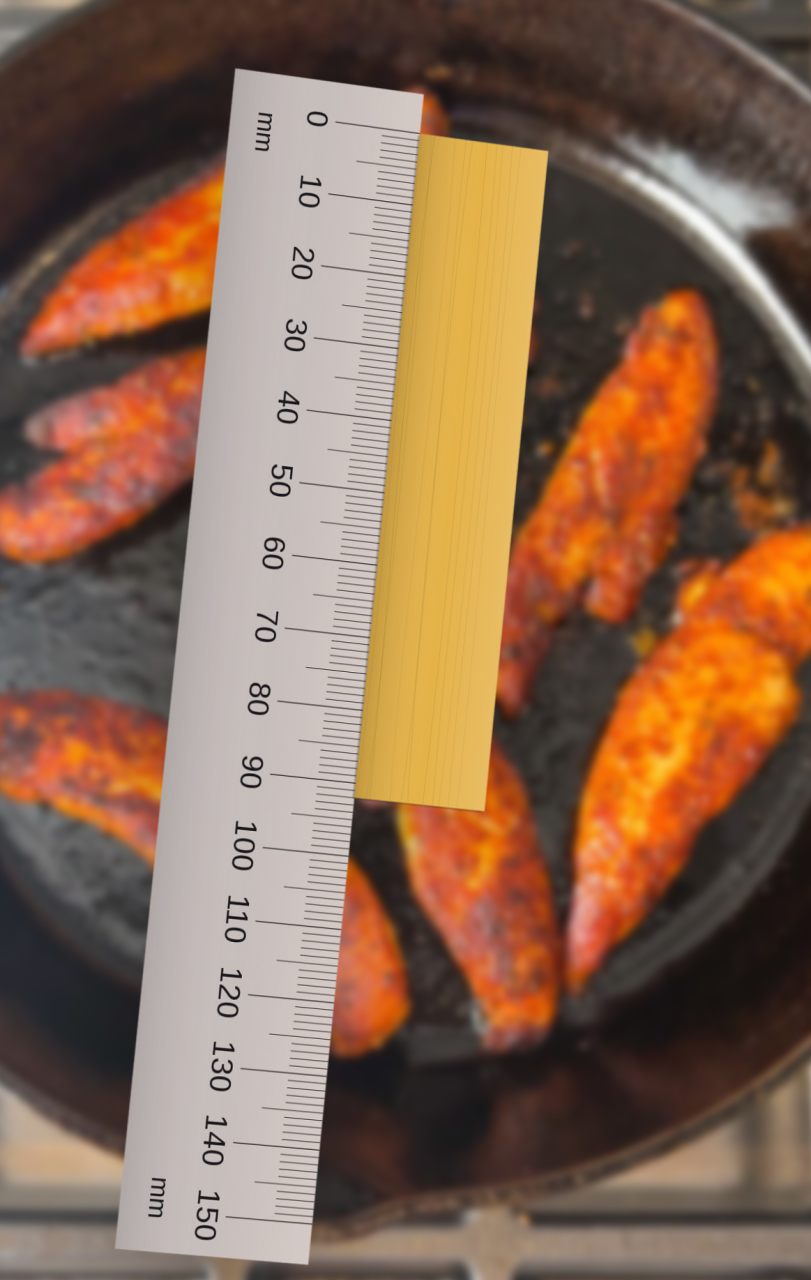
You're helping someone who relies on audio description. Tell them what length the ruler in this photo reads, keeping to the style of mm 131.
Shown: mm 92
